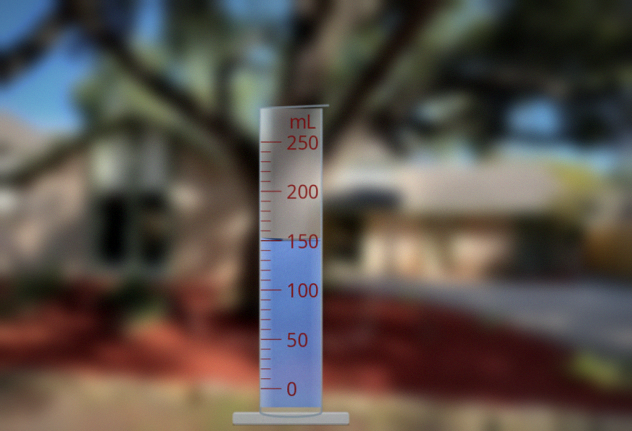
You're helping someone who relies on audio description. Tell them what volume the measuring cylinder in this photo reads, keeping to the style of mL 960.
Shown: mL 150
